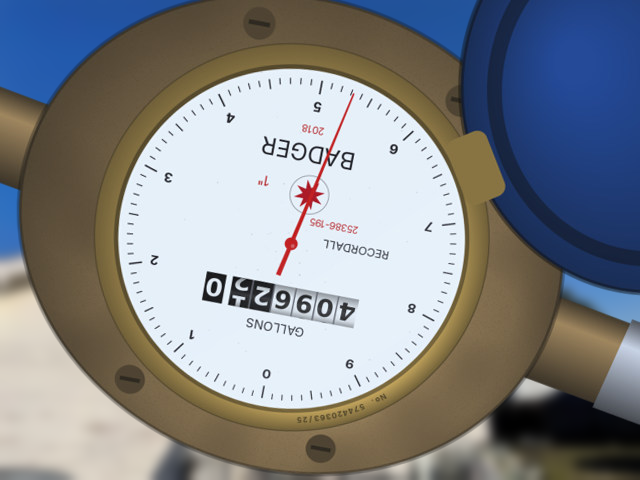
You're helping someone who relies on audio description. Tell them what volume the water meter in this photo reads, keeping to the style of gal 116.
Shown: gal 4096215.3
